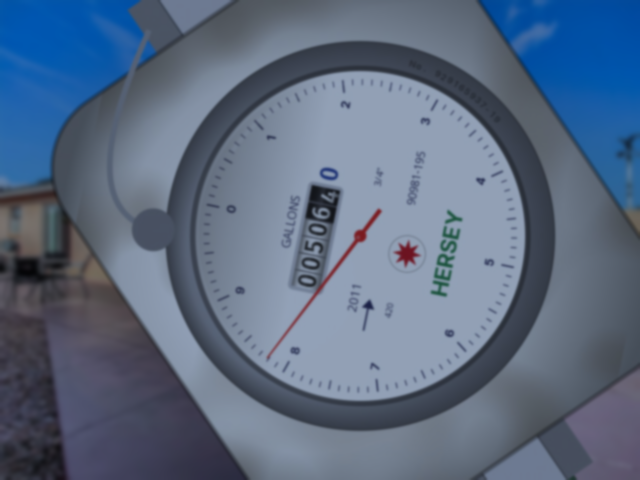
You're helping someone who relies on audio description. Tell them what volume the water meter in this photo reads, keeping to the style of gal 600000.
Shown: gal 50638.2
